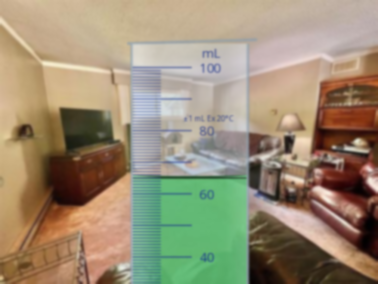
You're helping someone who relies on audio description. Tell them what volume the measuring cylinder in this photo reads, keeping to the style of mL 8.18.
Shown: mL 65
